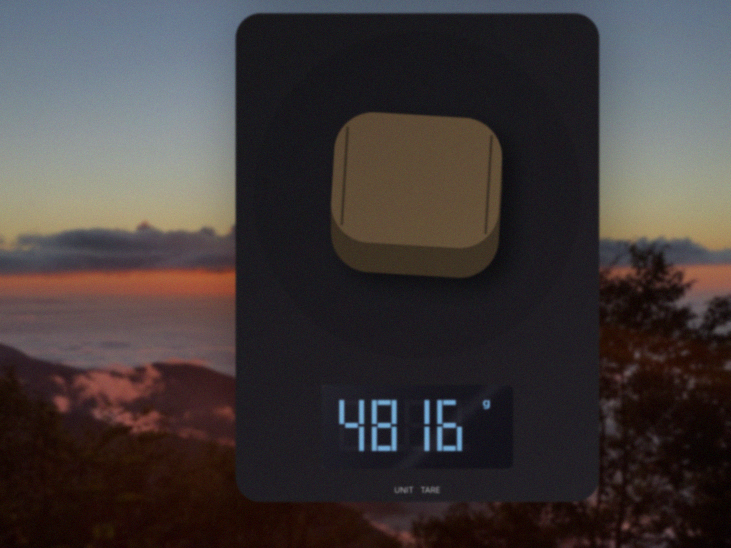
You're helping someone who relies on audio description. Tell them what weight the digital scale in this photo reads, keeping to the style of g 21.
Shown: g 4816
